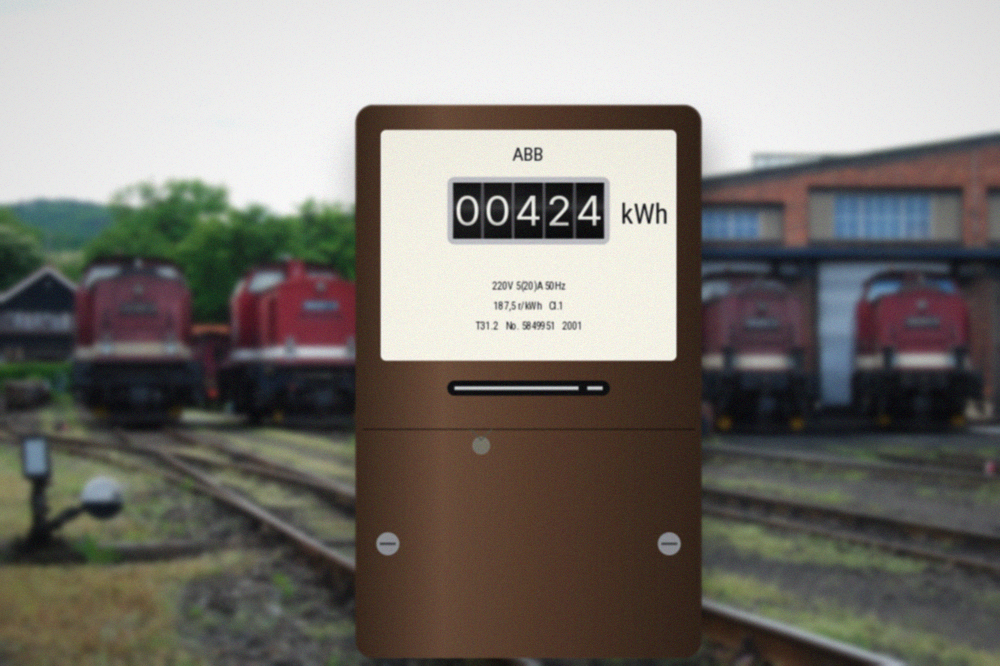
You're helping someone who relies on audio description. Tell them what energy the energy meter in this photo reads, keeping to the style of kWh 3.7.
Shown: kWh 424
